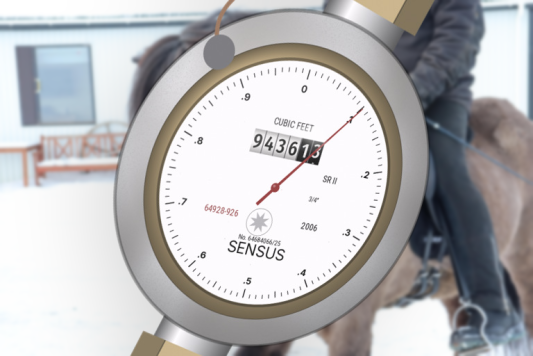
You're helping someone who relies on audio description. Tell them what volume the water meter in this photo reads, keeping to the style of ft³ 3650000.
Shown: ft³ 943613.10
